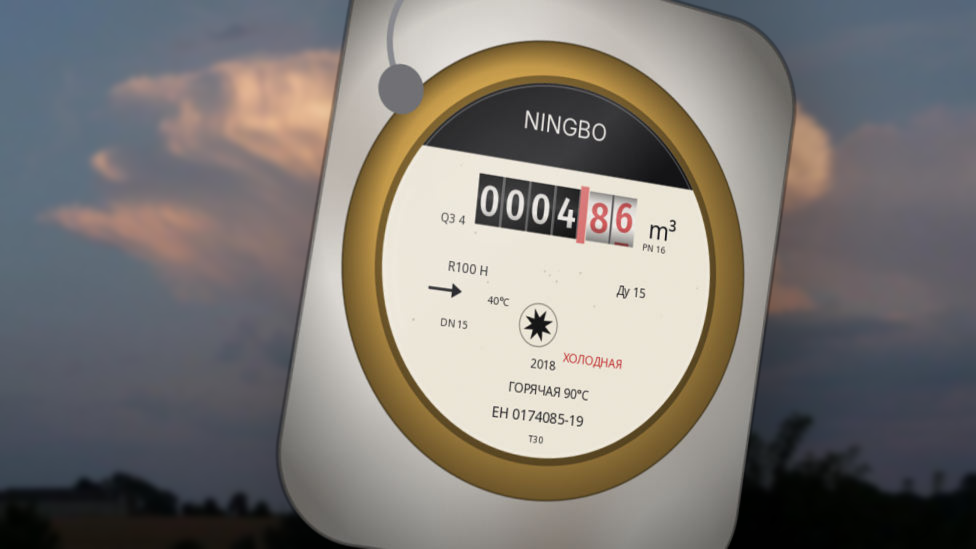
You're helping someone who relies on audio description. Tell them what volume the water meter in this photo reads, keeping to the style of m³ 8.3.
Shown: m³ 4.86
